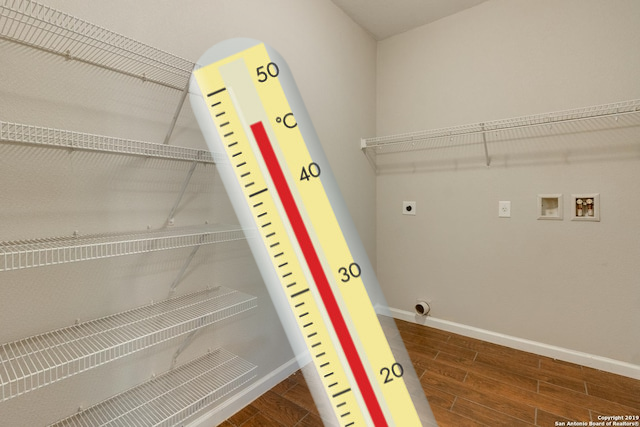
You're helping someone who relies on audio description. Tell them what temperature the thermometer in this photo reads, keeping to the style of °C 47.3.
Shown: °C 46
